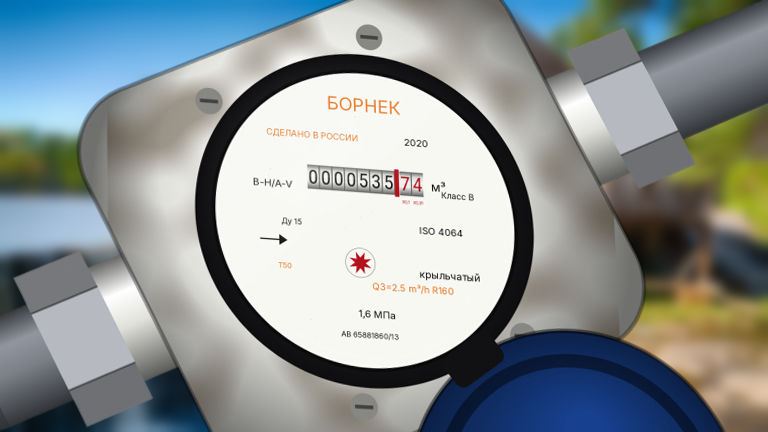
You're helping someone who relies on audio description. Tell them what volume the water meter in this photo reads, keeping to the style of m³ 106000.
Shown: m³ 535.74
